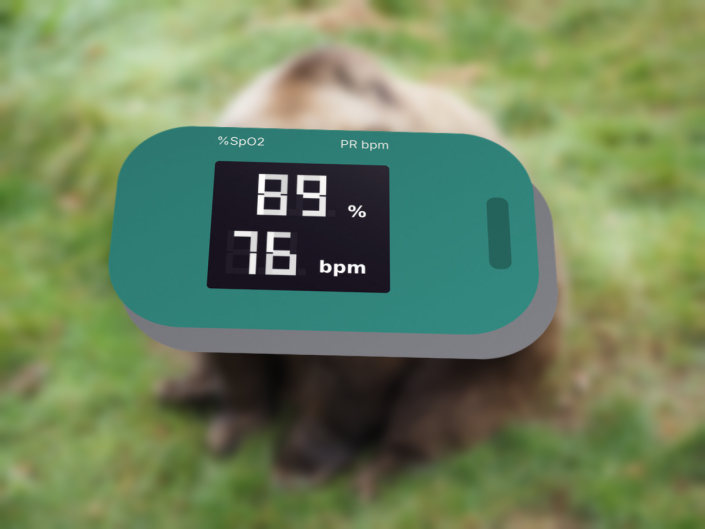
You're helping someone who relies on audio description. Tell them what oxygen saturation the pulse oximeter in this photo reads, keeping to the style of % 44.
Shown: % 89
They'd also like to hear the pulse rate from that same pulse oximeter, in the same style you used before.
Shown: bpm 76
